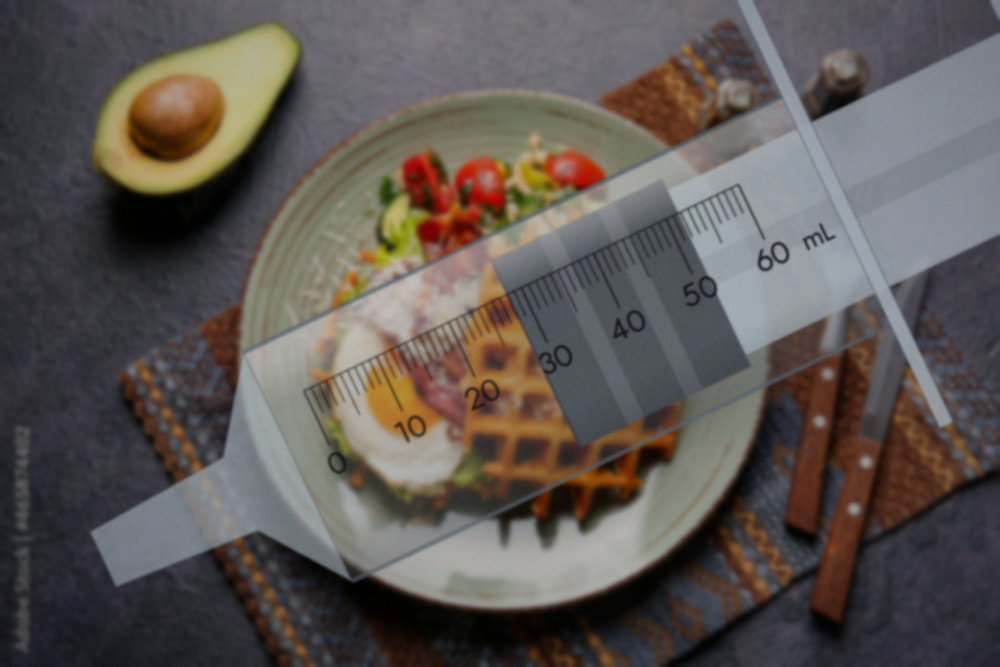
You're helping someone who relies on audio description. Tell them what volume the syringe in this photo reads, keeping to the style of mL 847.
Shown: mL 28
